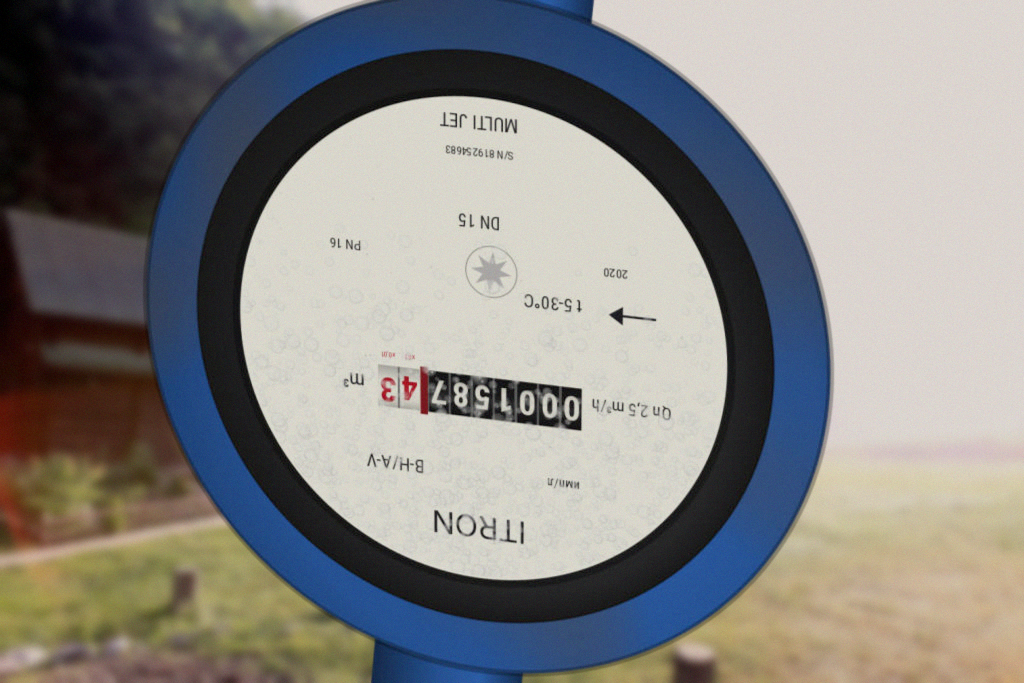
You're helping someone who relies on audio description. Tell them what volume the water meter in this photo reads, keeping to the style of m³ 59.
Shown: m³ 1587.43
